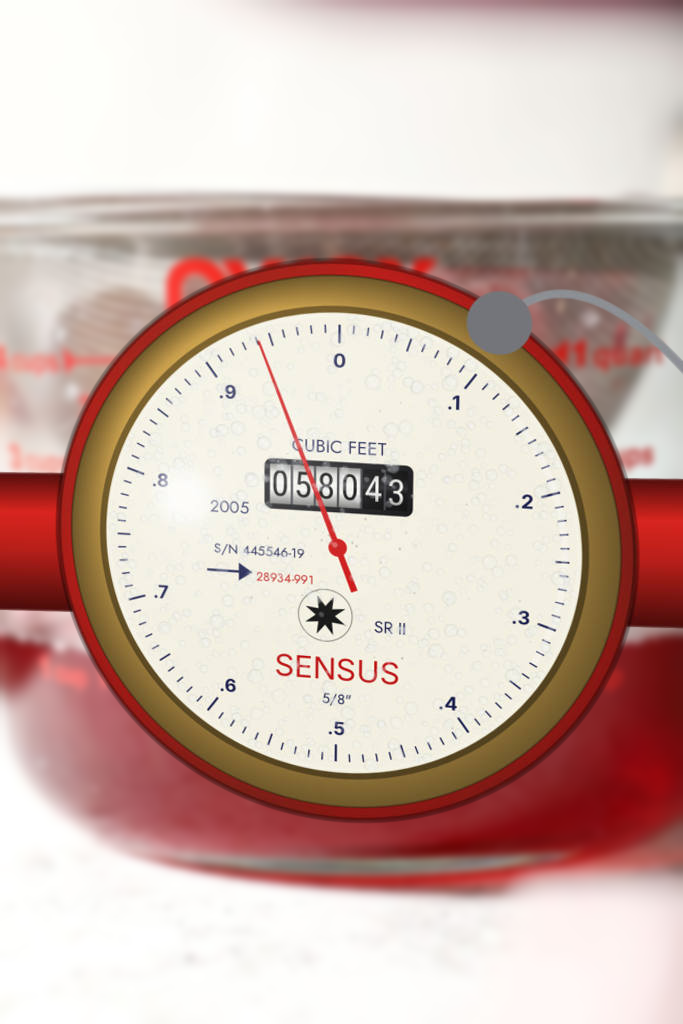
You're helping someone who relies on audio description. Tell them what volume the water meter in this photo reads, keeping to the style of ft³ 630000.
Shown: ft³ 58042.94
